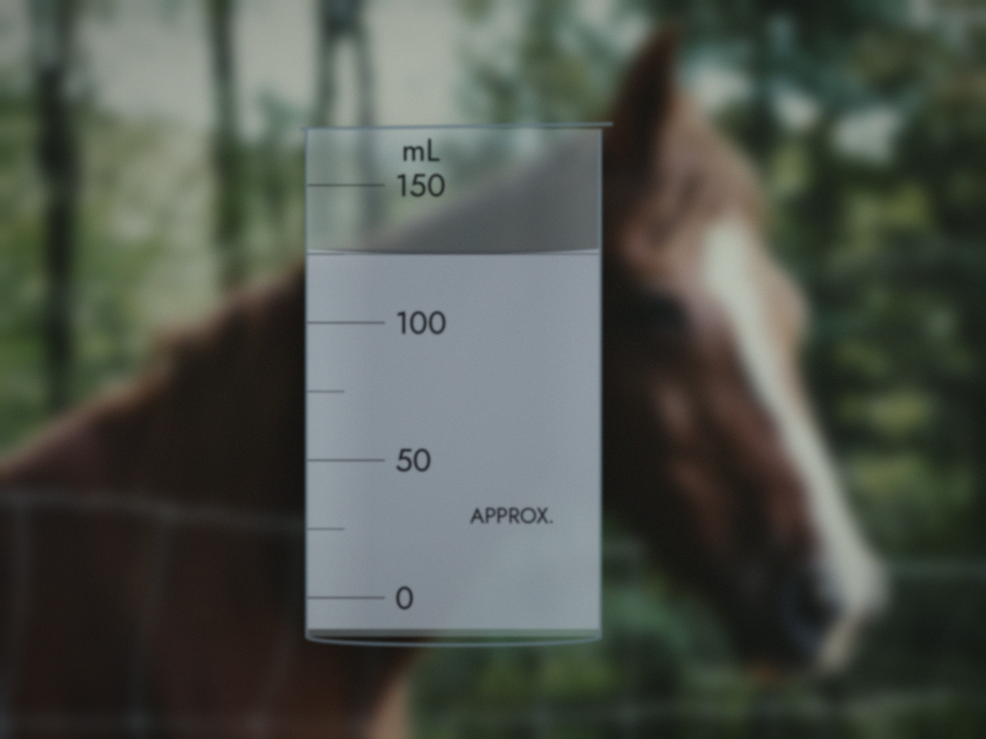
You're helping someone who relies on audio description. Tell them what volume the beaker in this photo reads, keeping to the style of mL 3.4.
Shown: mL 125
